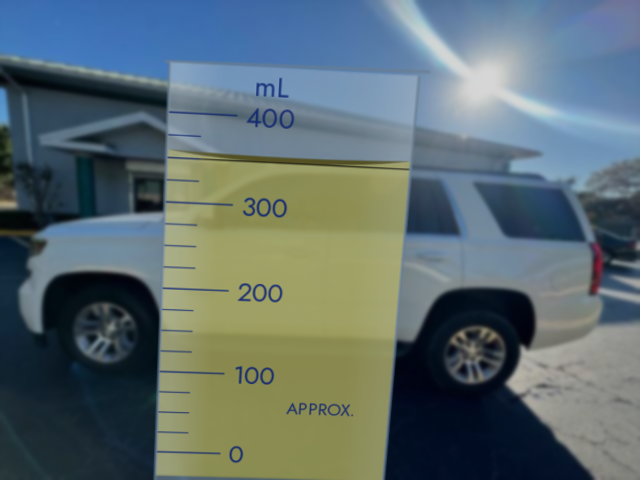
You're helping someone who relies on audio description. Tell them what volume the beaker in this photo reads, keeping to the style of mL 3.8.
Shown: mL 350
